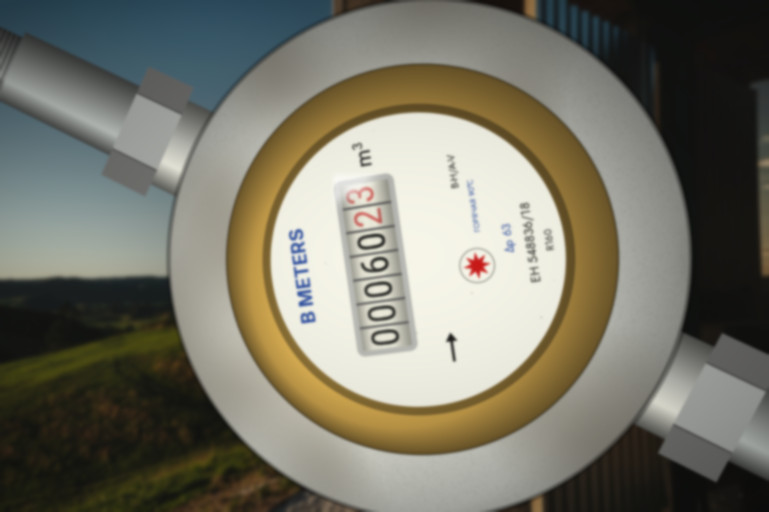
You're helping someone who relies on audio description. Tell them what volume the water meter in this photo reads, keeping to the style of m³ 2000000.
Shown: m³ 60.23
